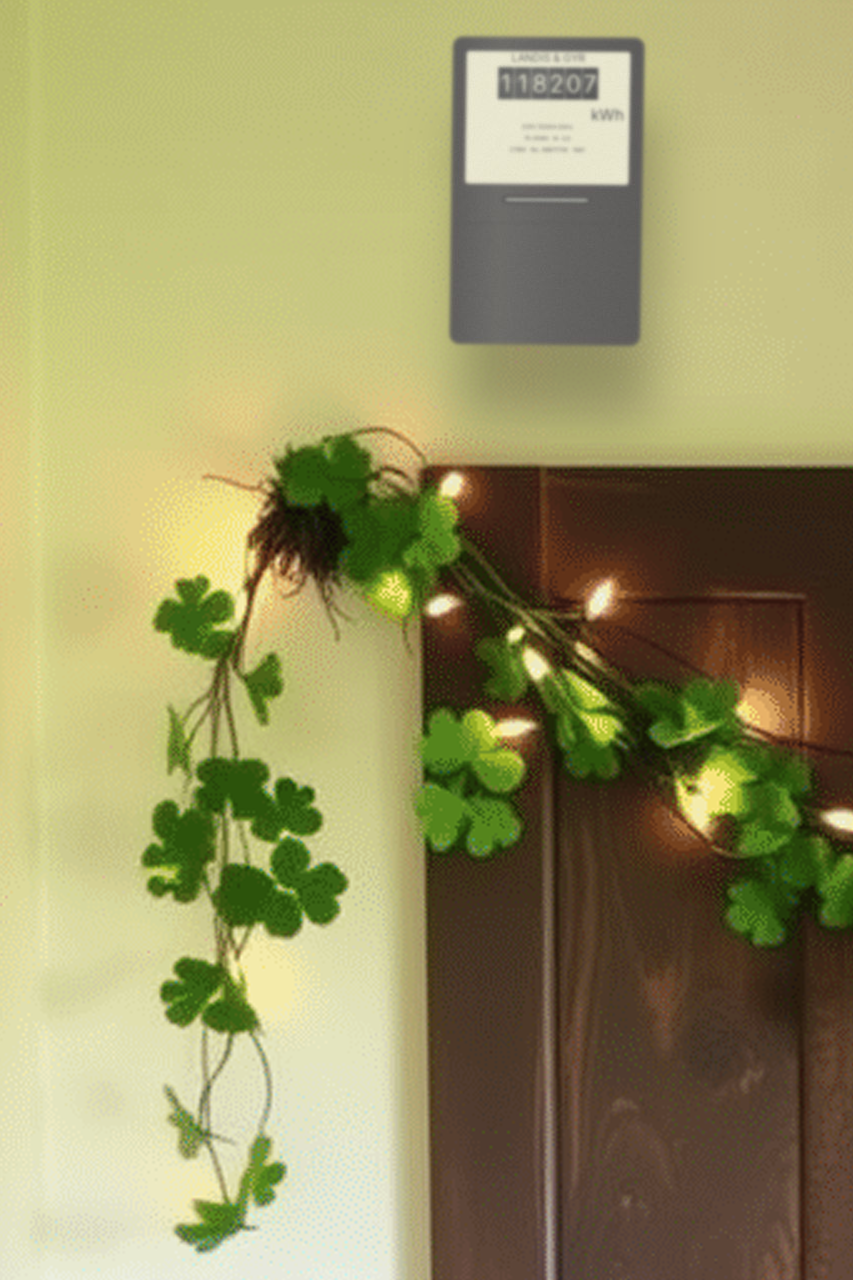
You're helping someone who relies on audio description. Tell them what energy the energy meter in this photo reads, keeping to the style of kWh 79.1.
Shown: kWh 118207
